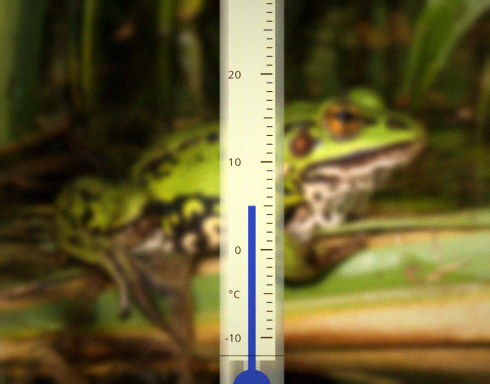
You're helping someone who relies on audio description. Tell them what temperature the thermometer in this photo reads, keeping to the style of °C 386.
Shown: °C 5
